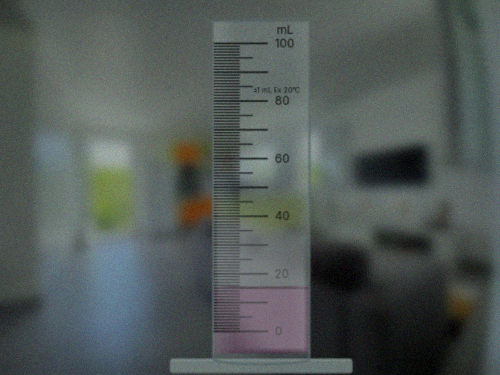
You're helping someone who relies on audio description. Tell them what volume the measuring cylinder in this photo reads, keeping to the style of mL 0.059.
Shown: mL 15
